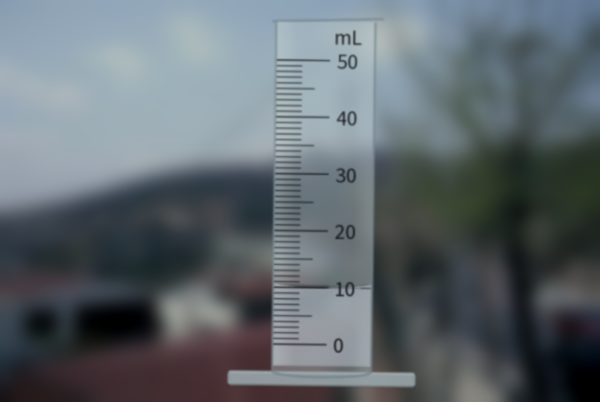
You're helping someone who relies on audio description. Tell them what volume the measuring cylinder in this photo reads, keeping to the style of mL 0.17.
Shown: mL 10
